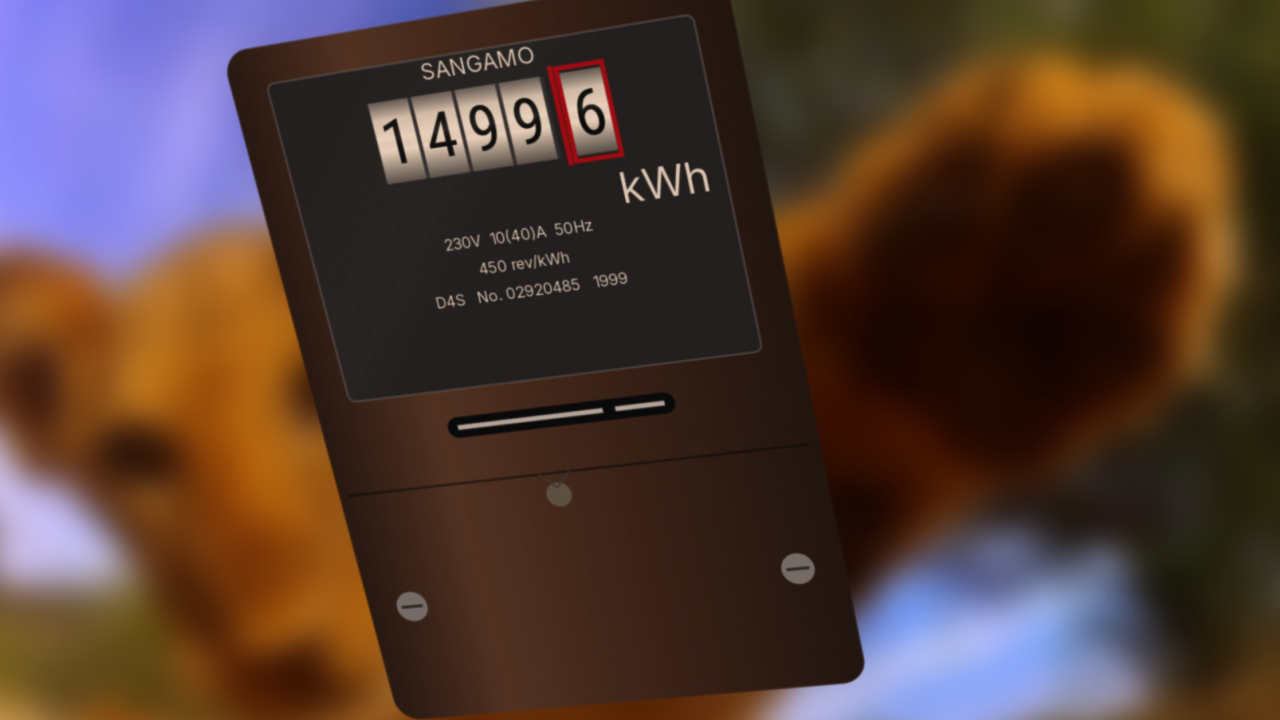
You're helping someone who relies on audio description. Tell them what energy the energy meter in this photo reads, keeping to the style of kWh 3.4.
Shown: kWh 1499.6
